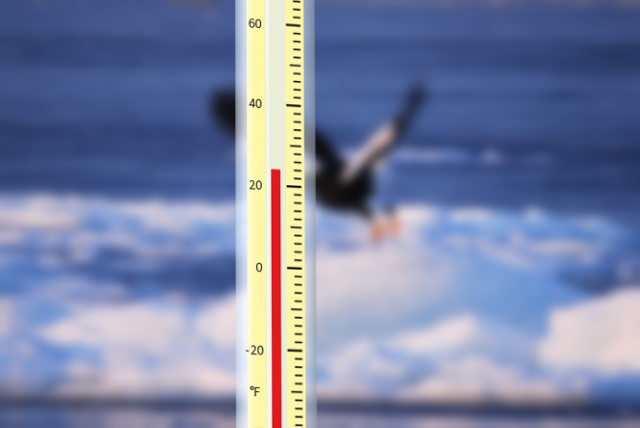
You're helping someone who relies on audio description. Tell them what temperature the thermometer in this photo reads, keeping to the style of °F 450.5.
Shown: °F 24
